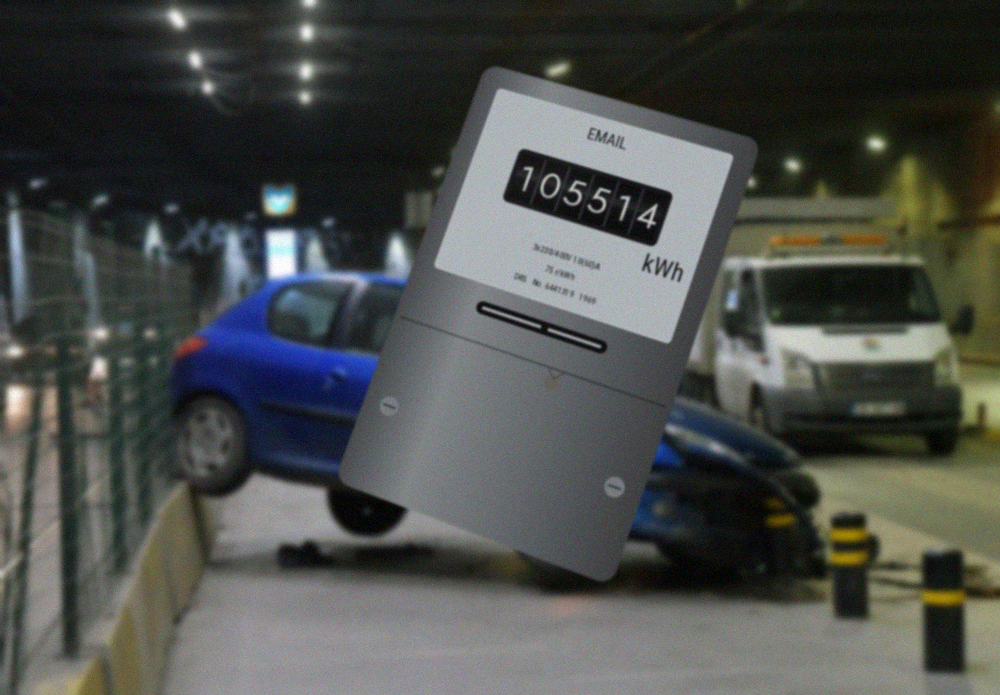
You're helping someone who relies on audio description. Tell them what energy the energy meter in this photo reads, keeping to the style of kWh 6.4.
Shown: kWh 105514
